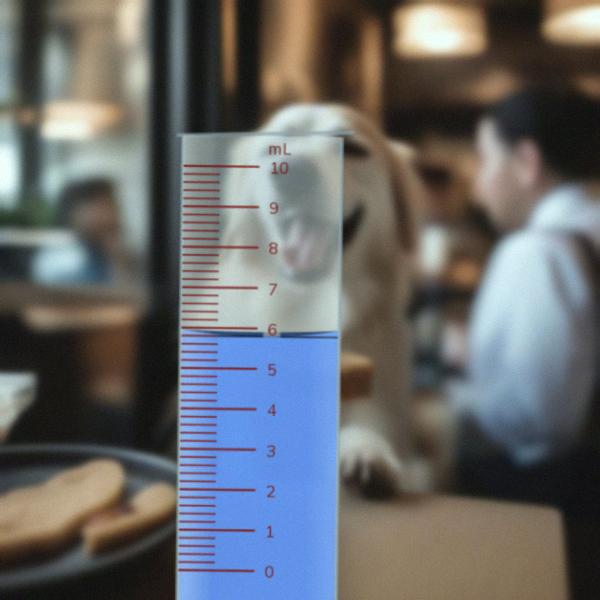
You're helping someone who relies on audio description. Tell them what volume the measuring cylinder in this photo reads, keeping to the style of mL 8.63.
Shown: mL 5.8
